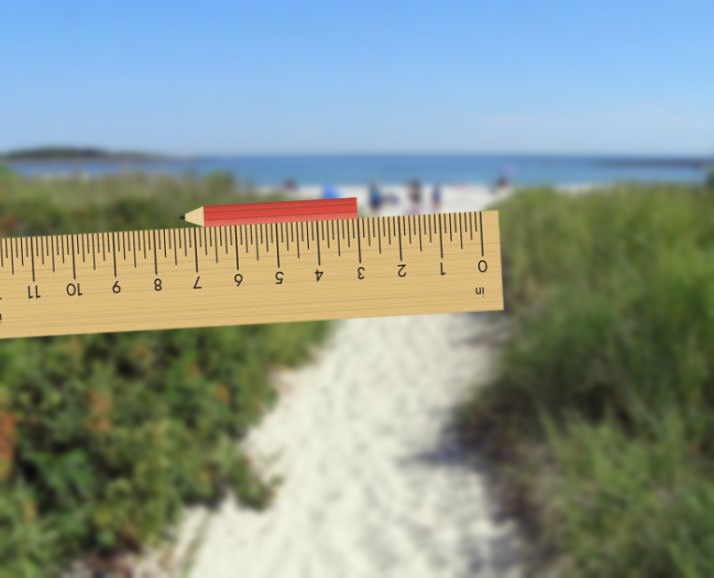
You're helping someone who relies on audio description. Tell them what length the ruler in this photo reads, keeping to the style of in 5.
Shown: in 4.375
